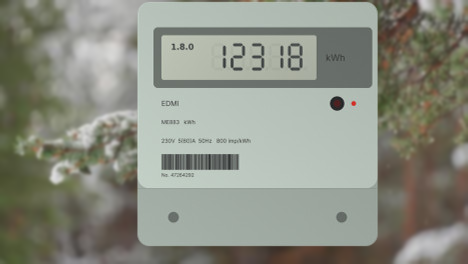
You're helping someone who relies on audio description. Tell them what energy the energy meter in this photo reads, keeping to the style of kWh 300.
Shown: kWh 12318
